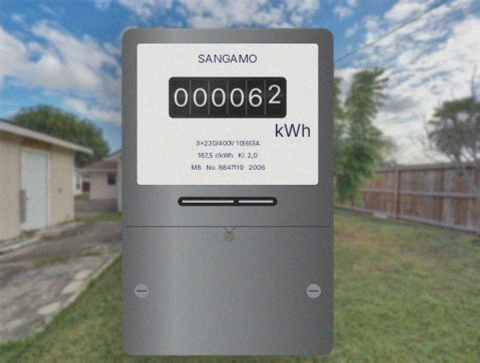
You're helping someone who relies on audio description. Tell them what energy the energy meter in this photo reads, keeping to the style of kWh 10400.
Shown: kWh 62
